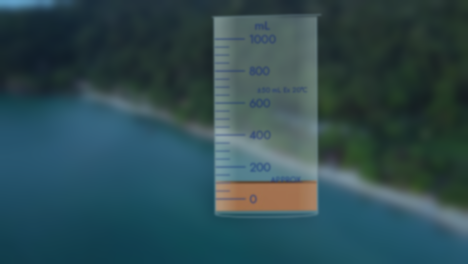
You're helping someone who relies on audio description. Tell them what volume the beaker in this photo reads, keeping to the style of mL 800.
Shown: mL 100
